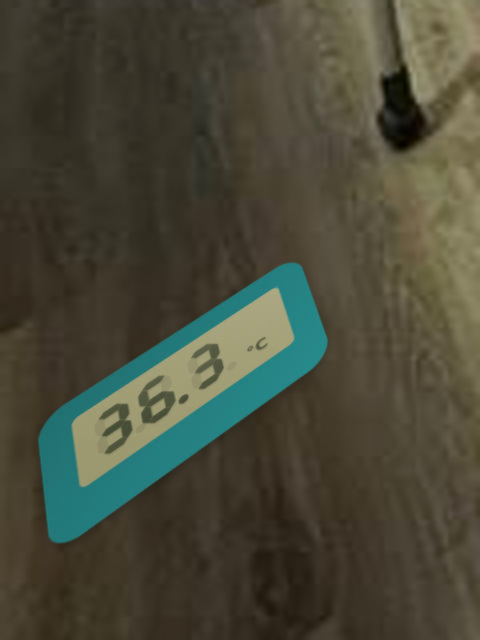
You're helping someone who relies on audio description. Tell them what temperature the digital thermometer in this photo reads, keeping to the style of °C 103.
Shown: °C 36.3
